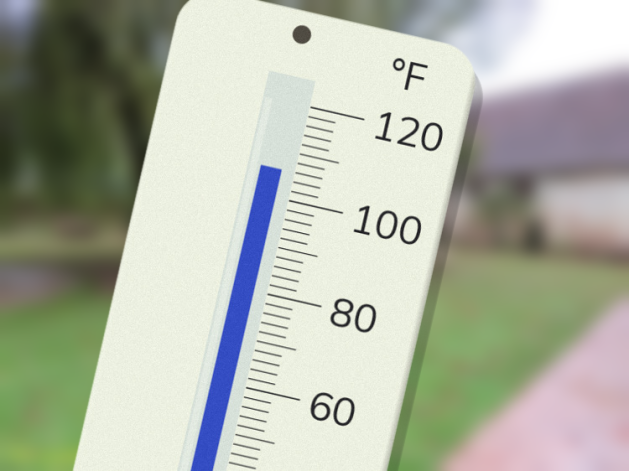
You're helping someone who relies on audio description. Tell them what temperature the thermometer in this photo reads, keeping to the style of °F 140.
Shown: °F 106
